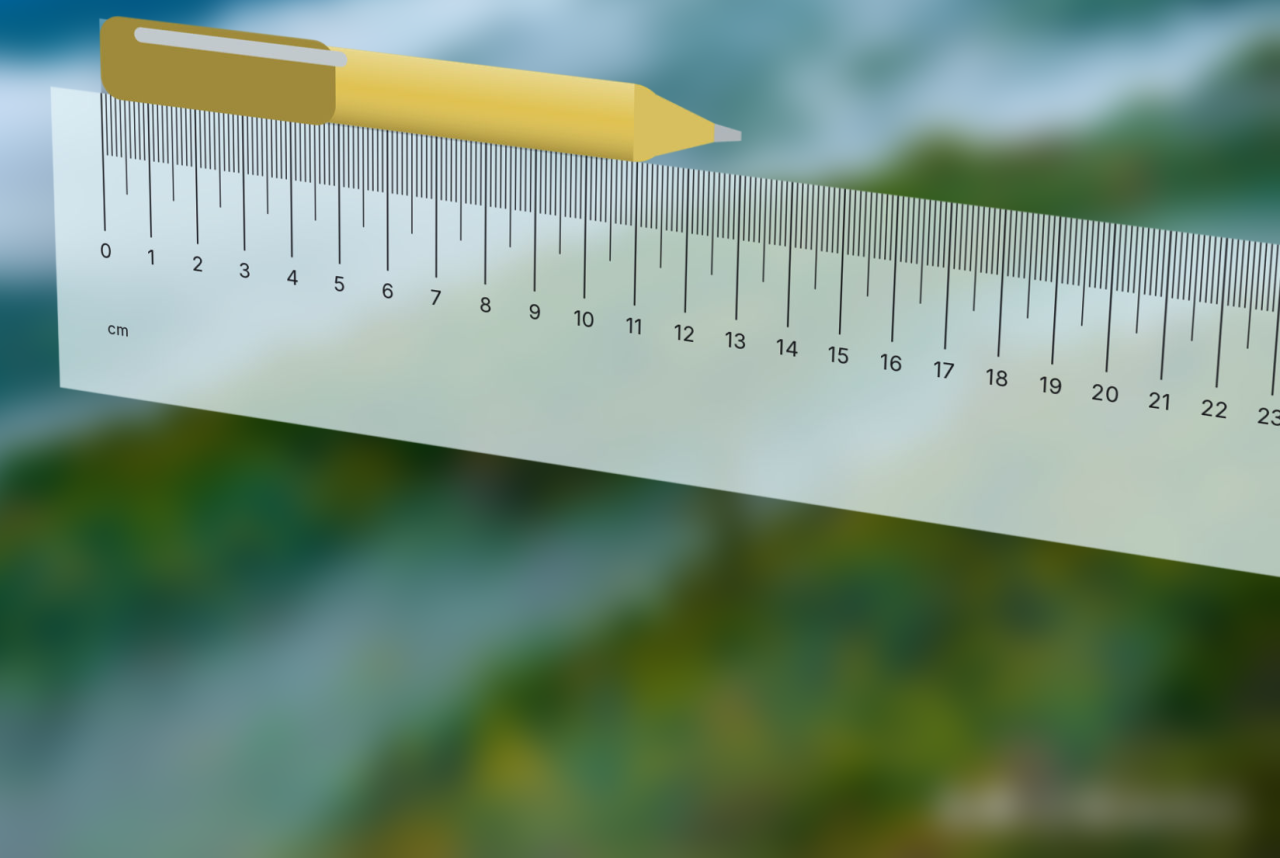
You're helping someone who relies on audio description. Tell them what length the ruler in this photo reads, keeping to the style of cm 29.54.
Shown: cm 13
